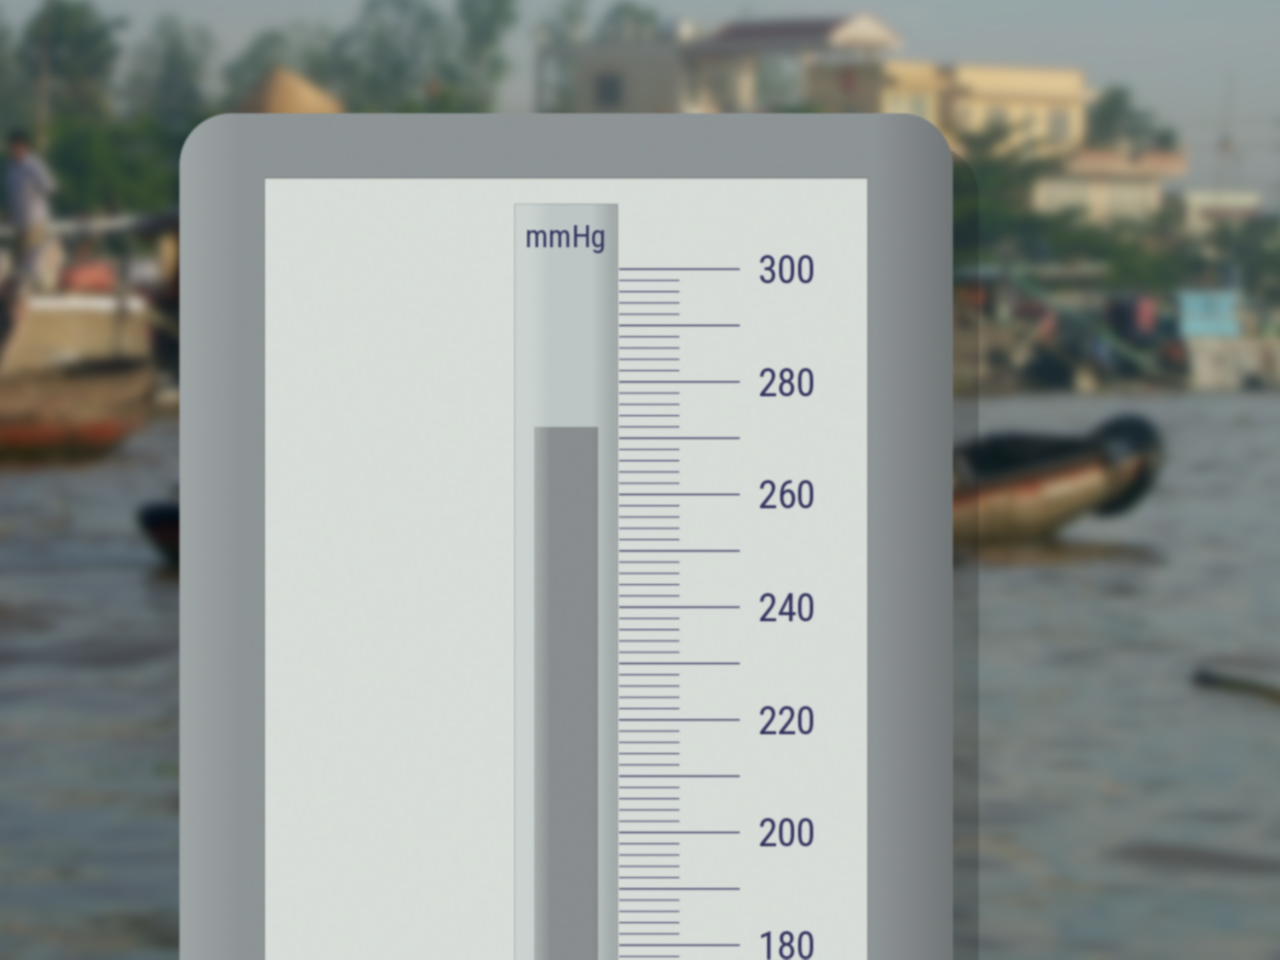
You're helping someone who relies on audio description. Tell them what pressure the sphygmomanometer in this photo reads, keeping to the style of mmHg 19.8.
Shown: mmHg 272
